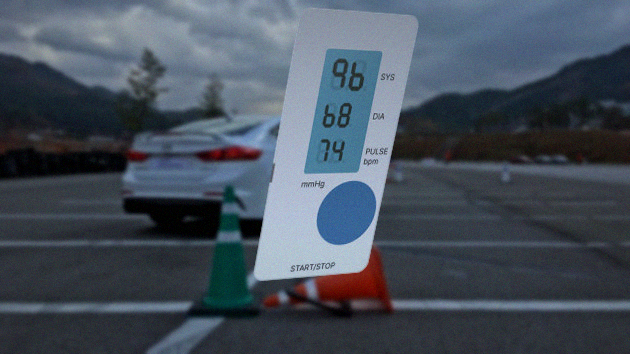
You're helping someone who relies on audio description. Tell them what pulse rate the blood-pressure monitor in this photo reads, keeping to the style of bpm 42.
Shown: bpm 74
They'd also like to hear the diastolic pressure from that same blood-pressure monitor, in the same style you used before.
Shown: mmHg 68
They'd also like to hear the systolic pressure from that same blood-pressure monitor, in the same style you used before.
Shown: mmHg 96
